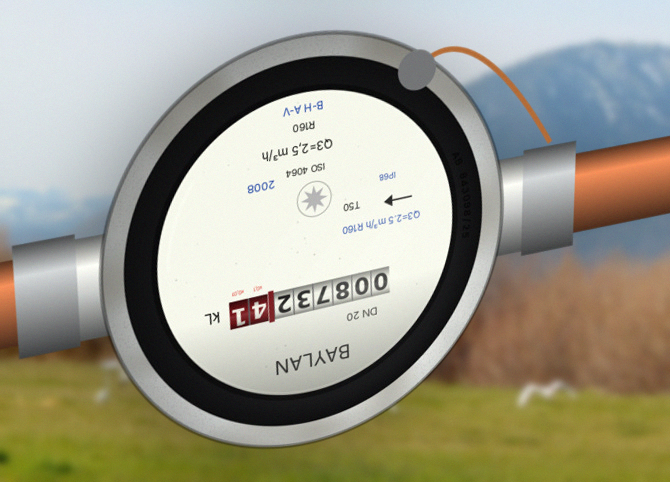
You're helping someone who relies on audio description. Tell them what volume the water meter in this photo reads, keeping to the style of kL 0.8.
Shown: kL 8732.41
